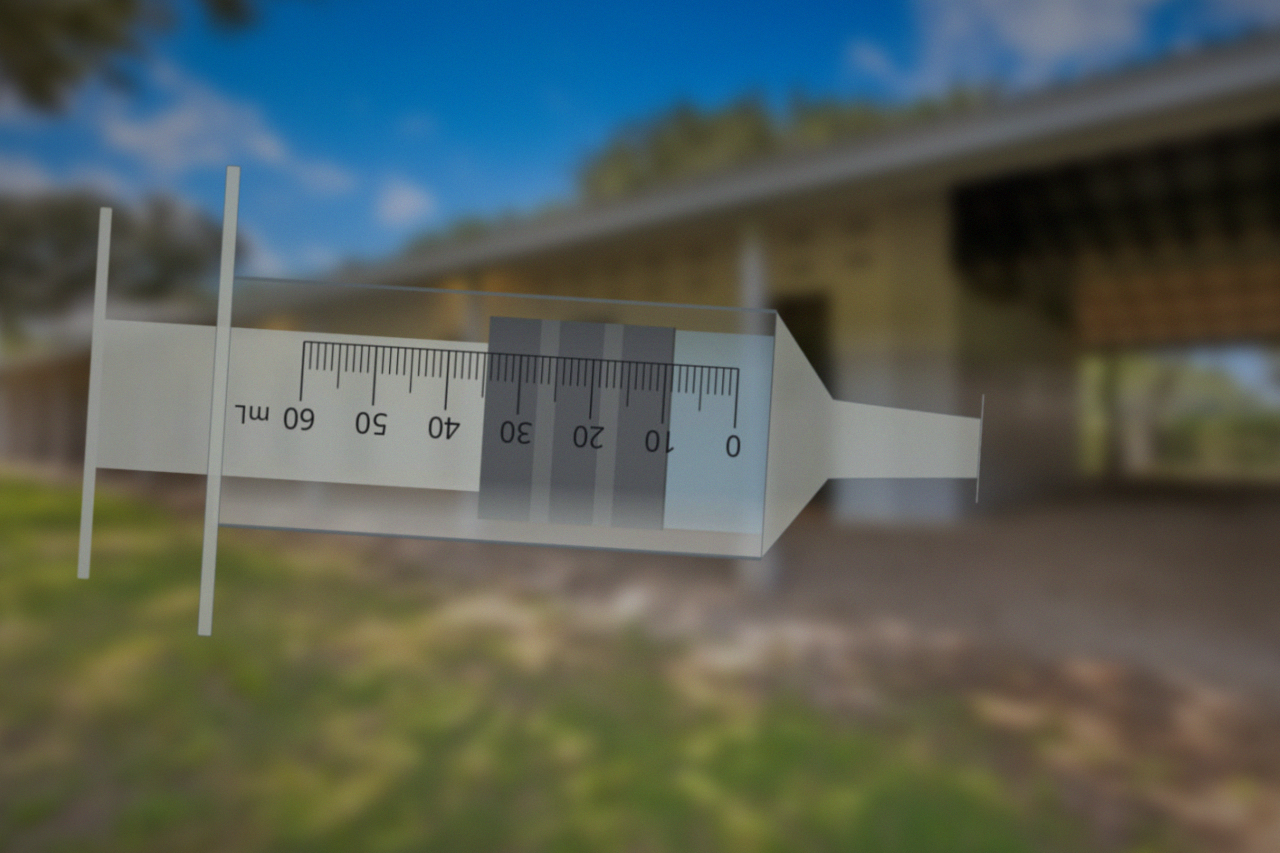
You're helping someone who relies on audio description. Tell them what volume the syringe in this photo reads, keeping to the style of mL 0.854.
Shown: mL 9
